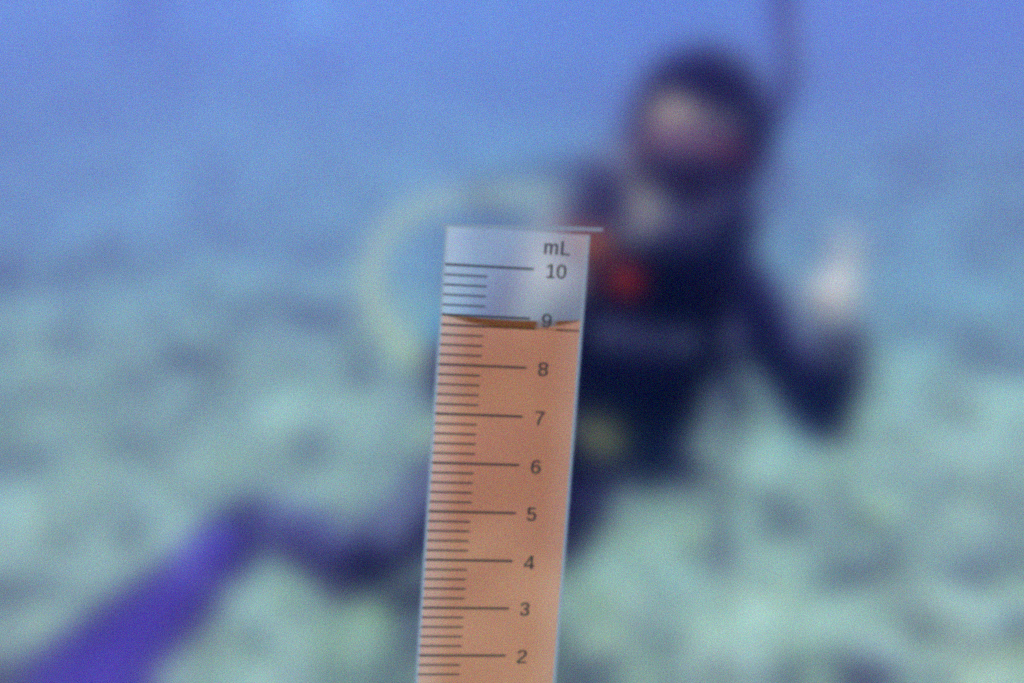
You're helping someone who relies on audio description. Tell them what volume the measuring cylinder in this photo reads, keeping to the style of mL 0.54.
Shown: mL 8.8
